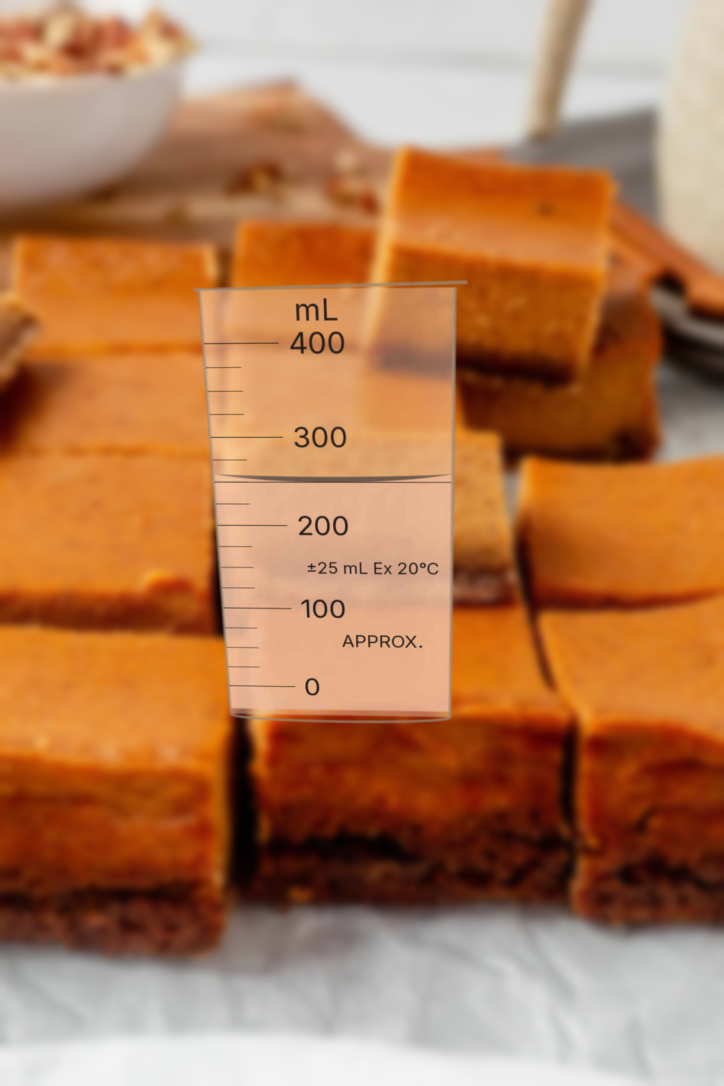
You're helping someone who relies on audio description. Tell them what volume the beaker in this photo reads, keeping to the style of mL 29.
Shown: mL 250
